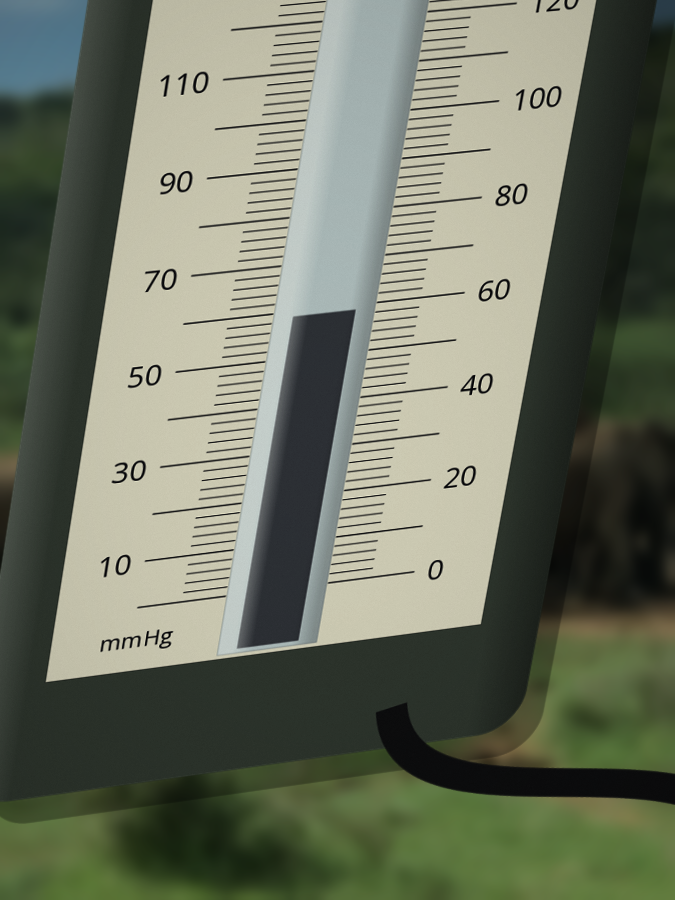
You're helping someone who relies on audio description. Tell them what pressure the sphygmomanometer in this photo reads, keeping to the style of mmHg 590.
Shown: mmHg 59
